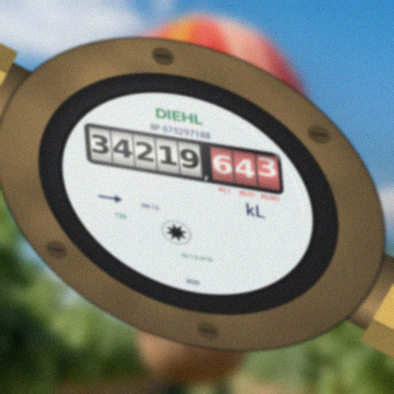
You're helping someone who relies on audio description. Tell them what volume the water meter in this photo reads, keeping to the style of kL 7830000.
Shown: kL 34219.643
